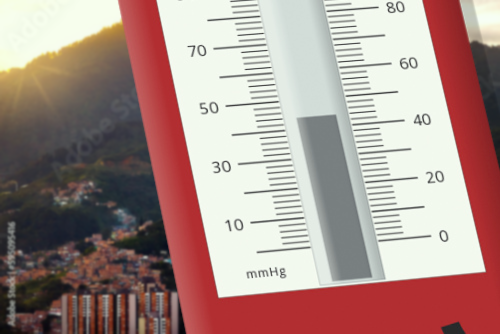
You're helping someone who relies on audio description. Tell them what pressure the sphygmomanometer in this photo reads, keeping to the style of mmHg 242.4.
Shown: mmHg 44
